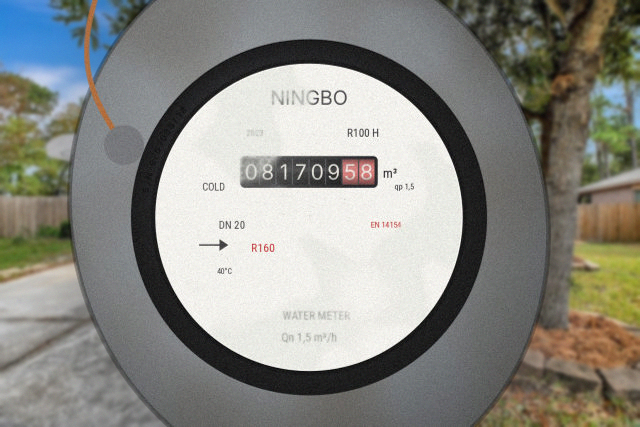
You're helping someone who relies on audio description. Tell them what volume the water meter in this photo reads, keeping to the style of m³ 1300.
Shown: m³ 81709.58
